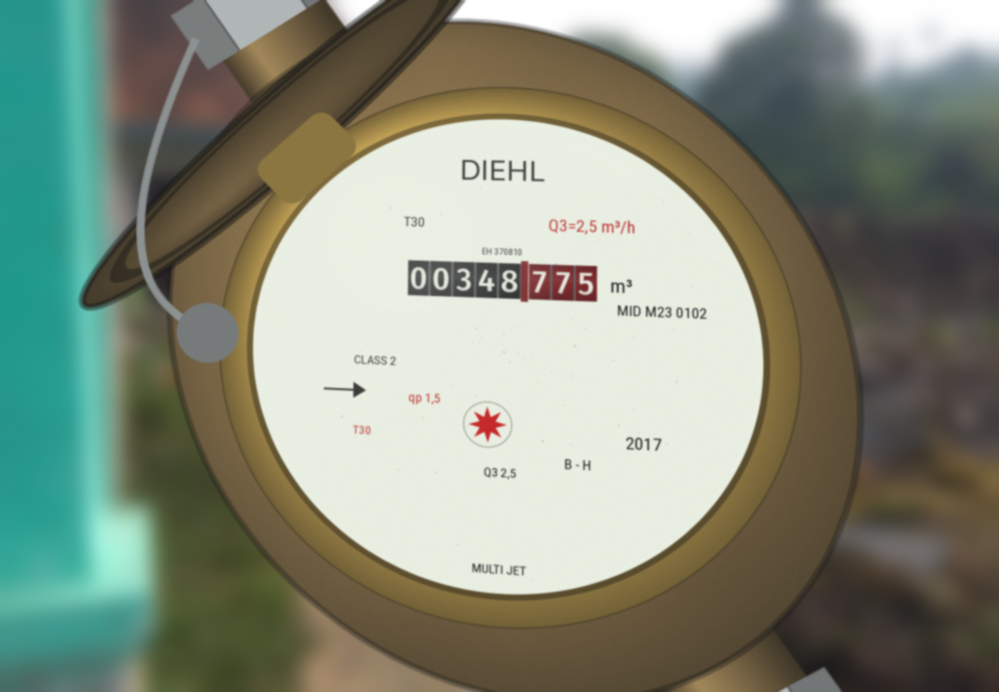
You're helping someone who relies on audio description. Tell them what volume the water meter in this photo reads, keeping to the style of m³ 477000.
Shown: m³ 348.775
